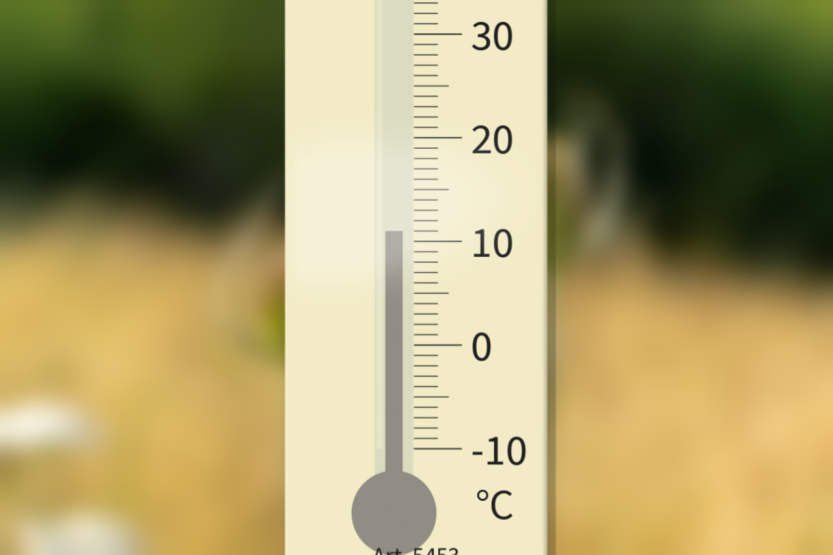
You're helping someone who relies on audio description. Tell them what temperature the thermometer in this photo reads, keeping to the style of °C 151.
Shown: °C 11
